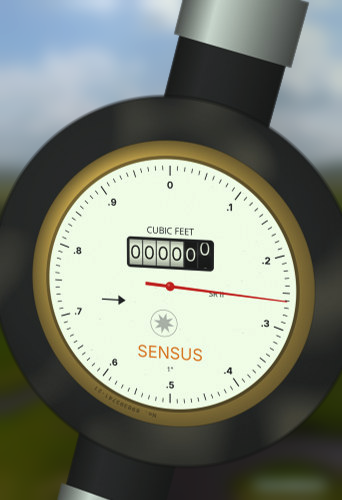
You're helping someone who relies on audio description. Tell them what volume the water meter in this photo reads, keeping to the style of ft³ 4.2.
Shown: ft³ 0.26
